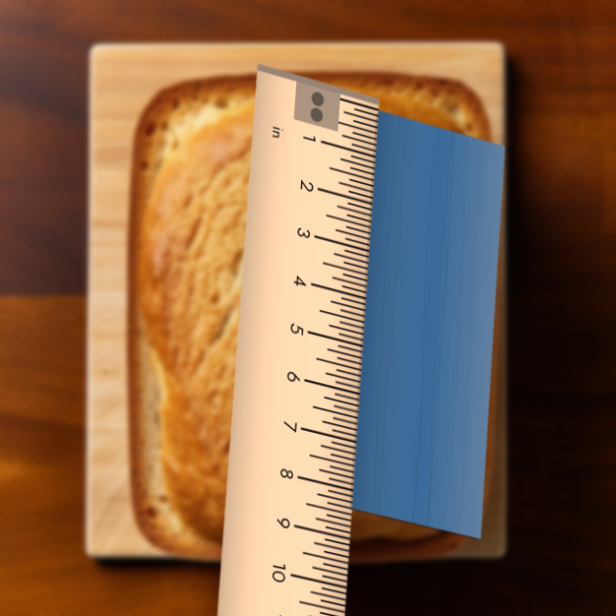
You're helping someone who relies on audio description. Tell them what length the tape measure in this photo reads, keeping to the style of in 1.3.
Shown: in 8.375
